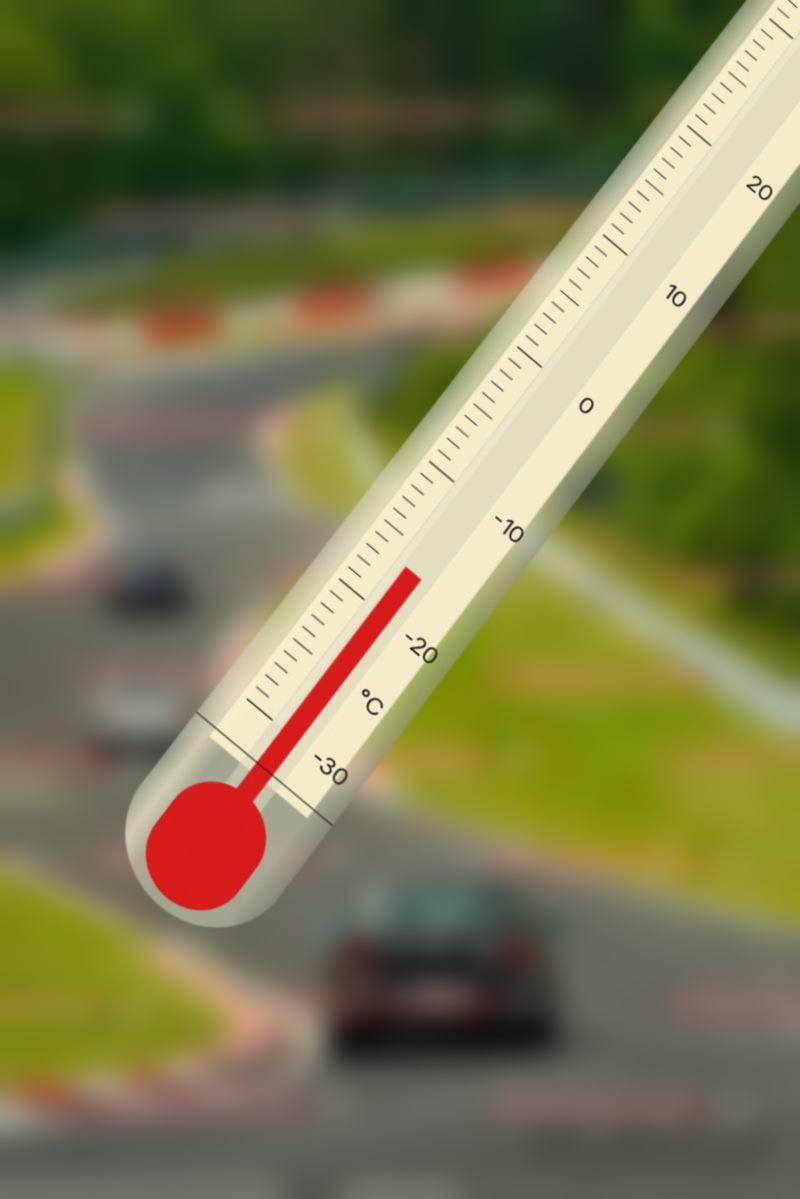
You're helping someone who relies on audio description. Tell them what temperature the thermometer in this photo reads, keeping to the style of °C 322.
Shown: °C -16.5
